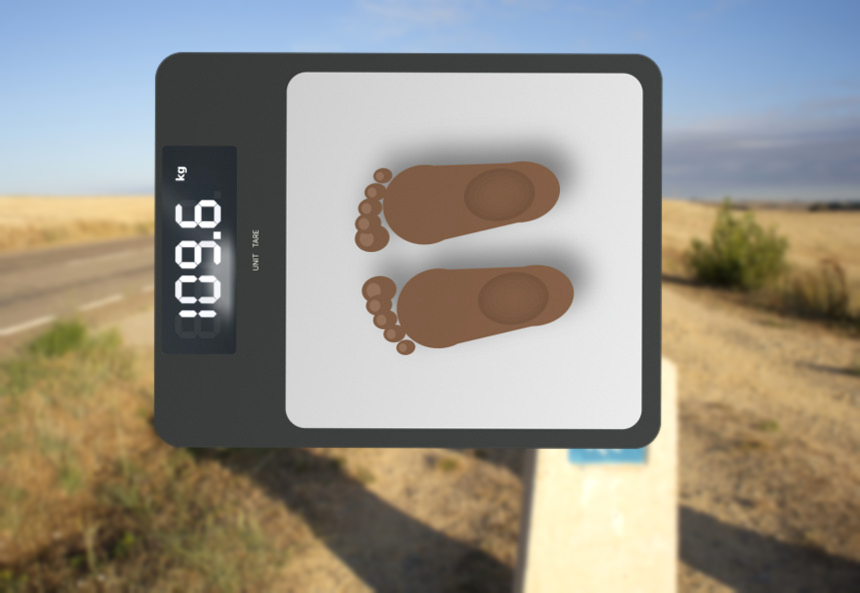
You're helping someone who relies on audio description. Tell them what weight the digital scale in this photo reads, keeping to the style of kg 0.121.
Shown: kg 109.6
